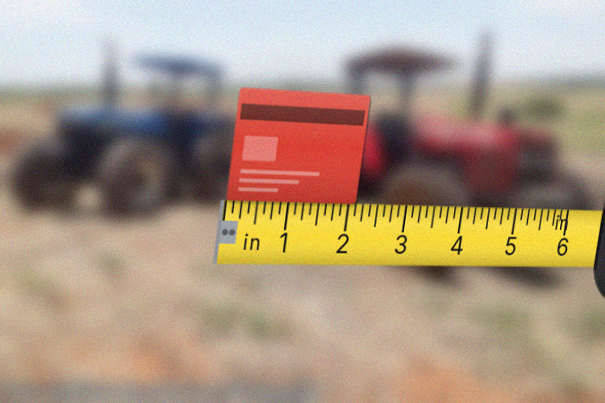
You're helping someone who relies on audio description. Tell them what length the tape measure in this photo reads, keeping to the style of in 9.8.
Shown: in 2.125
